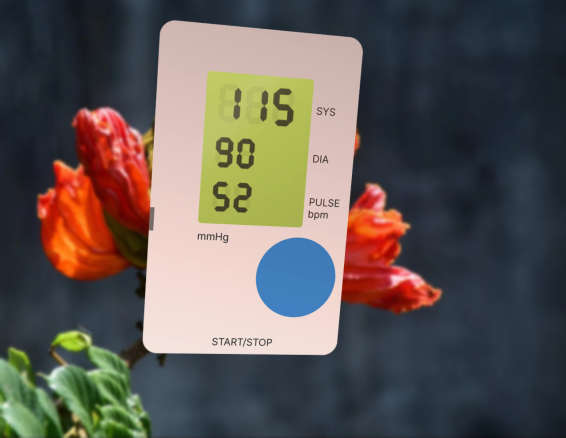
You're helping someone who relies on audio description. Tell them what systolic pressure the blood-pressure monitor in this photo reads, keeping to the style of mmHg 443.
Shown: mmHg 115
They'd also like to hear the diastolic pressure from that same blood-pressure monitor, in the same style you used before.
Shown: mmHg 90
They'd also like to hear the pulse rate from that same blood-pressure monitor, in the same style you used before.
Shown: bpm 52
